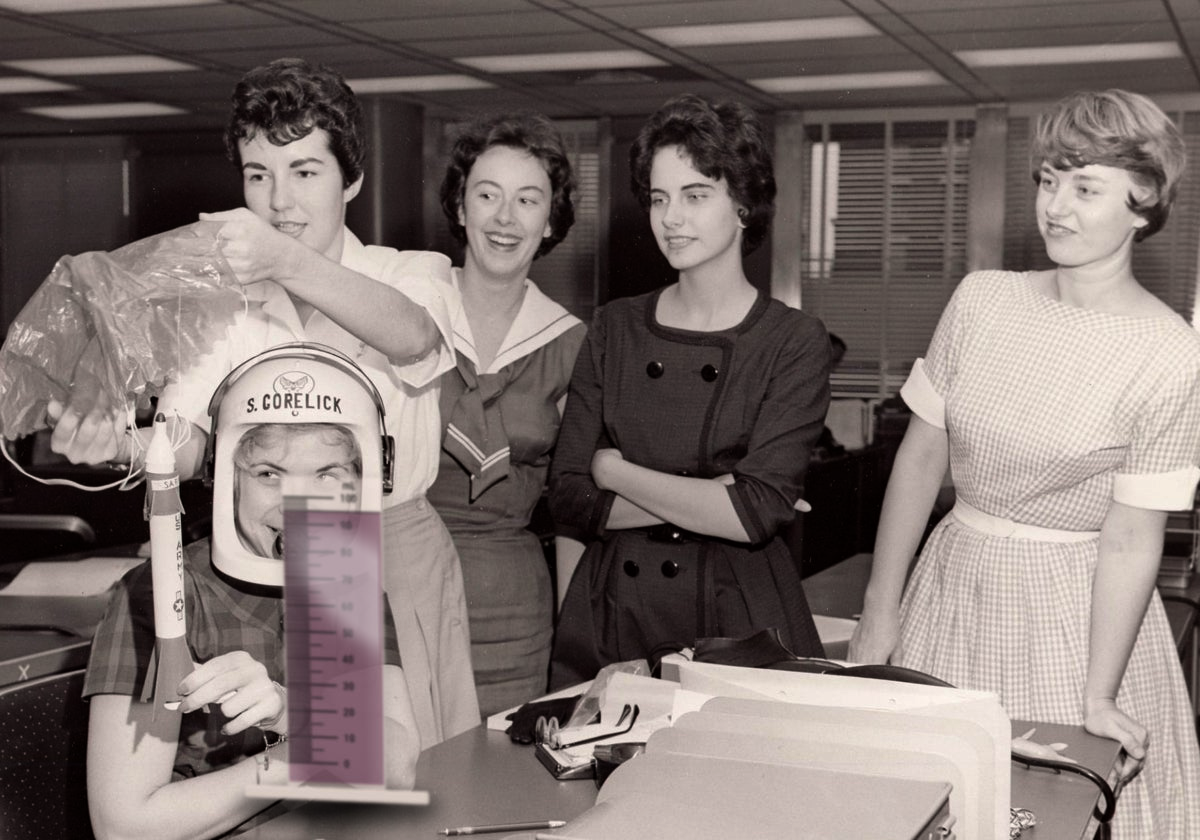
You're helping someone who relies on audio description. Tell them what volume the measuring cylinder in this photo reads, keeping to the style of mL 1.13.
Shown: mL 95
